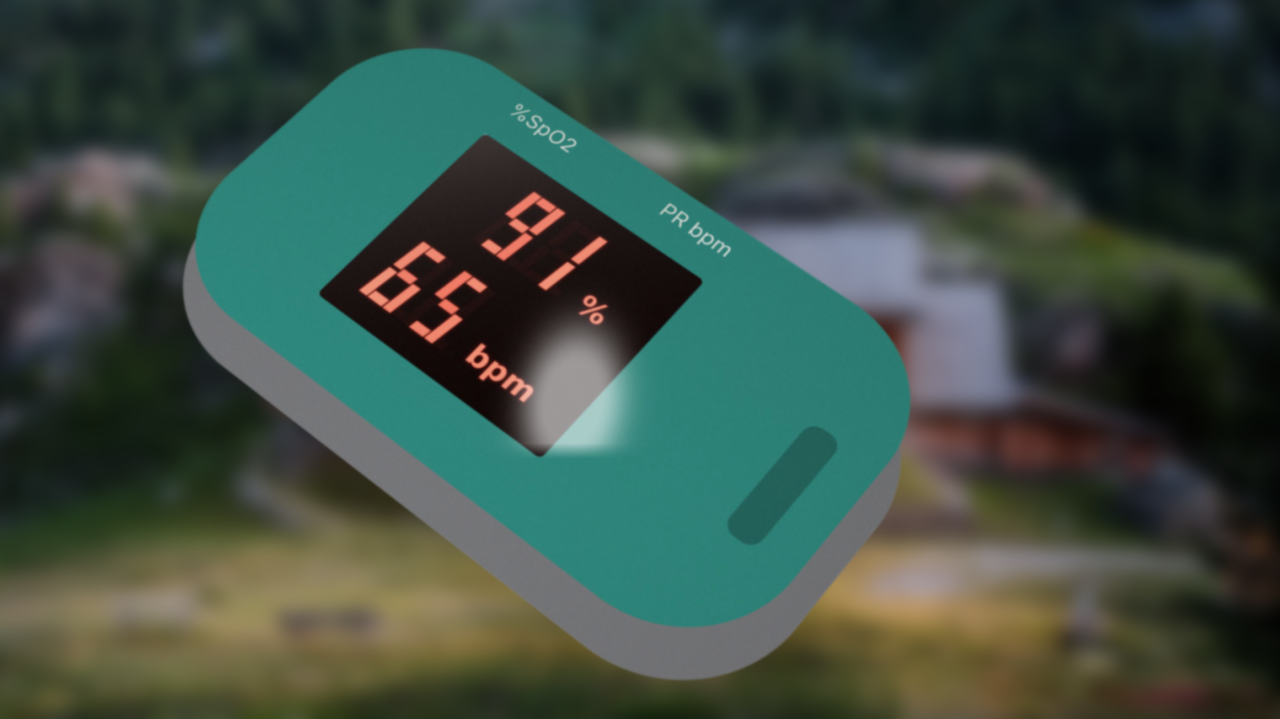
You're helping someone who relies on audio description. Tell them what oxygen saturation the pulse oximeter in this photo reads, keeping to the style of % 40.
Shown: % 91
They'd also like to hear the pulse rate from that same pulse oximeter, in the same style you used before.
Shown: bpm 65
